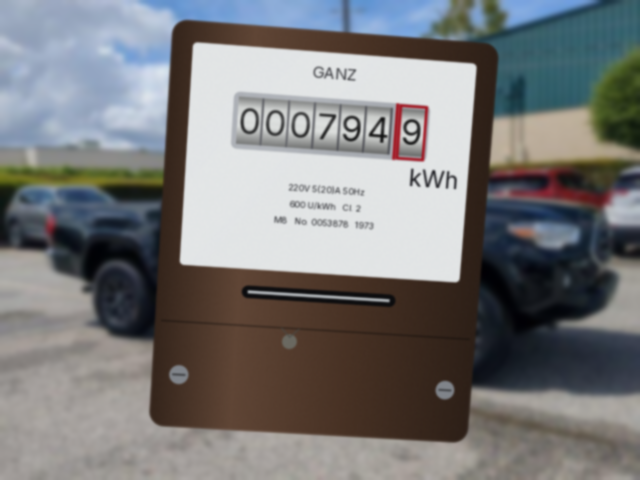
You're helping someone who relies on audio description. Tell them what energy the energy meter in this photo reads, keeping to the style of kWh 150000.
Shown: kWh 794.9
